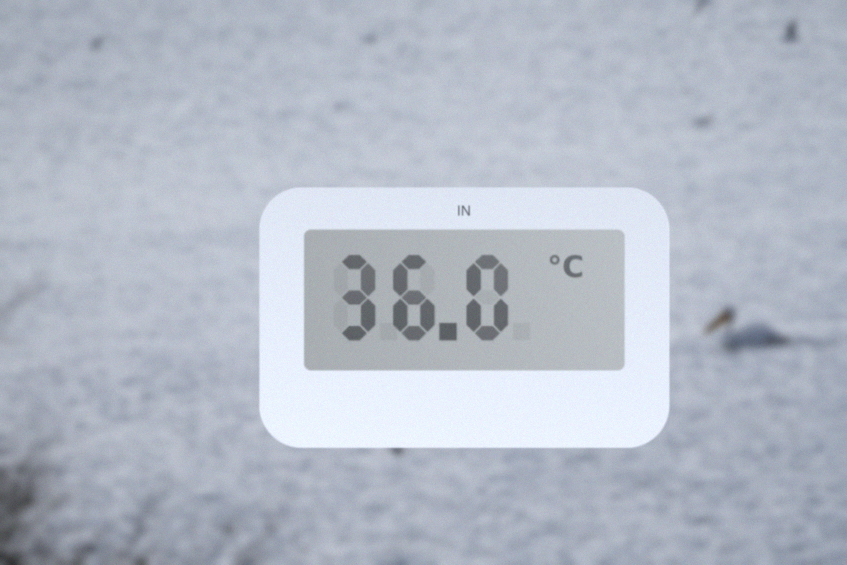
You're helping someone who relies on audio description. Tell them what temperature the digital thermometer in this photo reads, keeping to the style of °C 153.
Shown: °C 36.0
